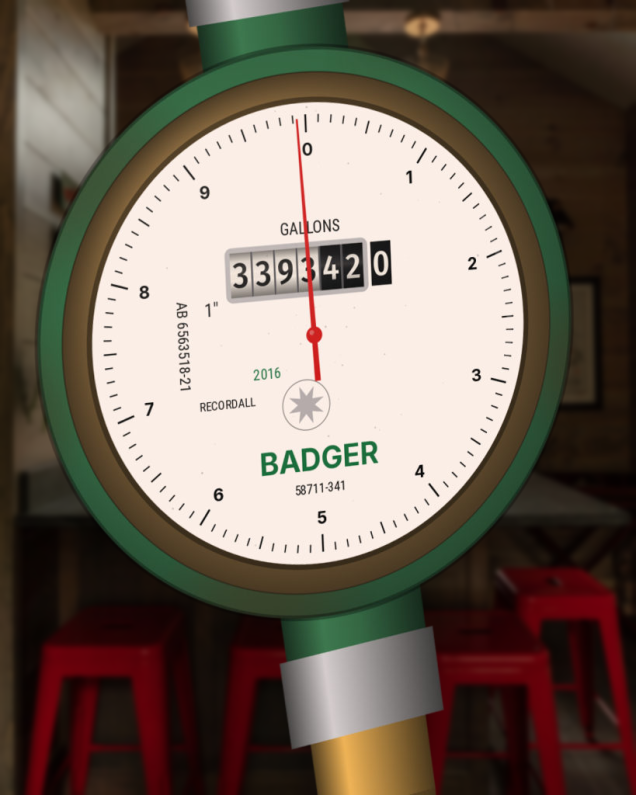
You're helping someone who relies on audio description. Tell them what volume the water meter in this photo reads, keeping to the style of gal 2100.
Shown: gal 3393419.9
